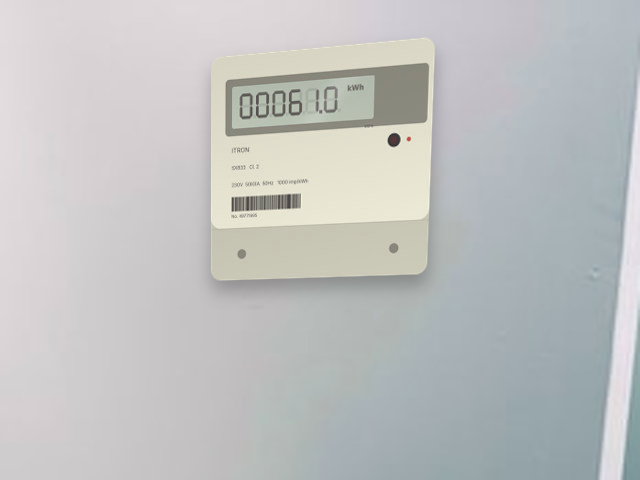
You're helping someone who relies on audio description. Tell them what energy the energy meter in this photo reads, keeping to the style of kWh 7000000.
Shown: kWh 61.0
